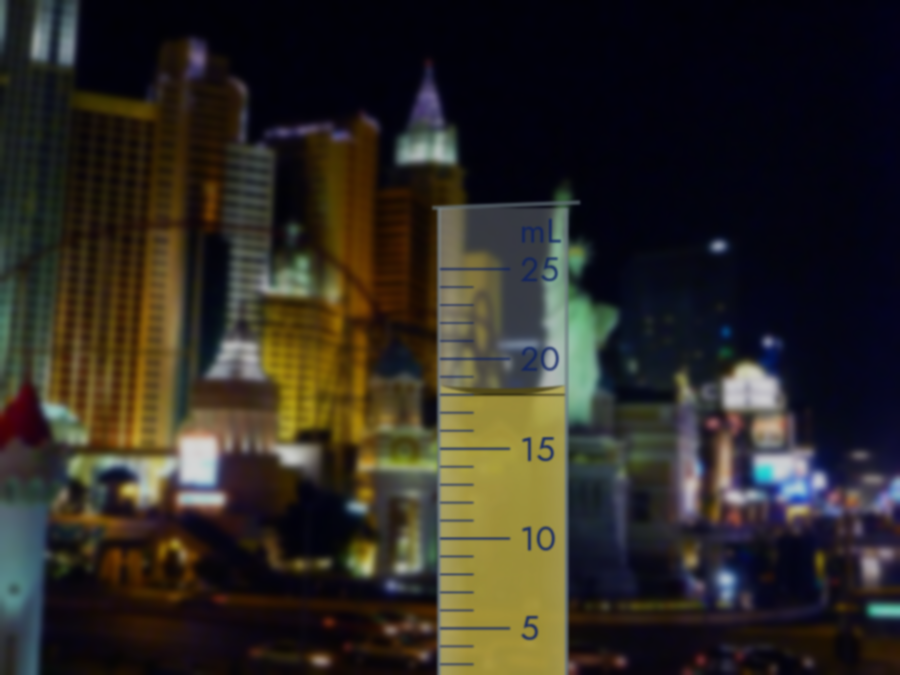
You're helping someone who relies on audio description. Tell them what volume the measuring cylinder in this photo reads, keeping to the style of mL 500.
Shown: mL 18
